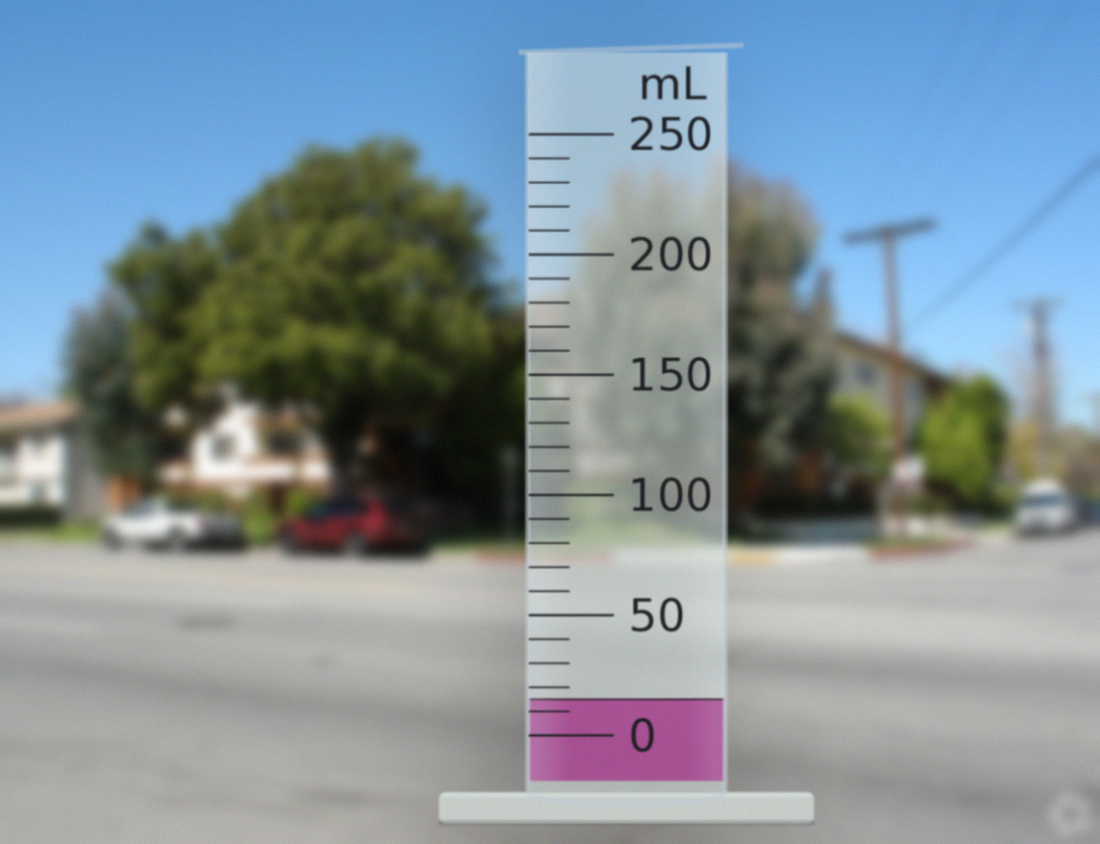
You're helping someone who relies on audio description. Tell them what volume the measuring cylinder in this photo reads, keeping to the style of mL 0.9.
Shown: mL 15
